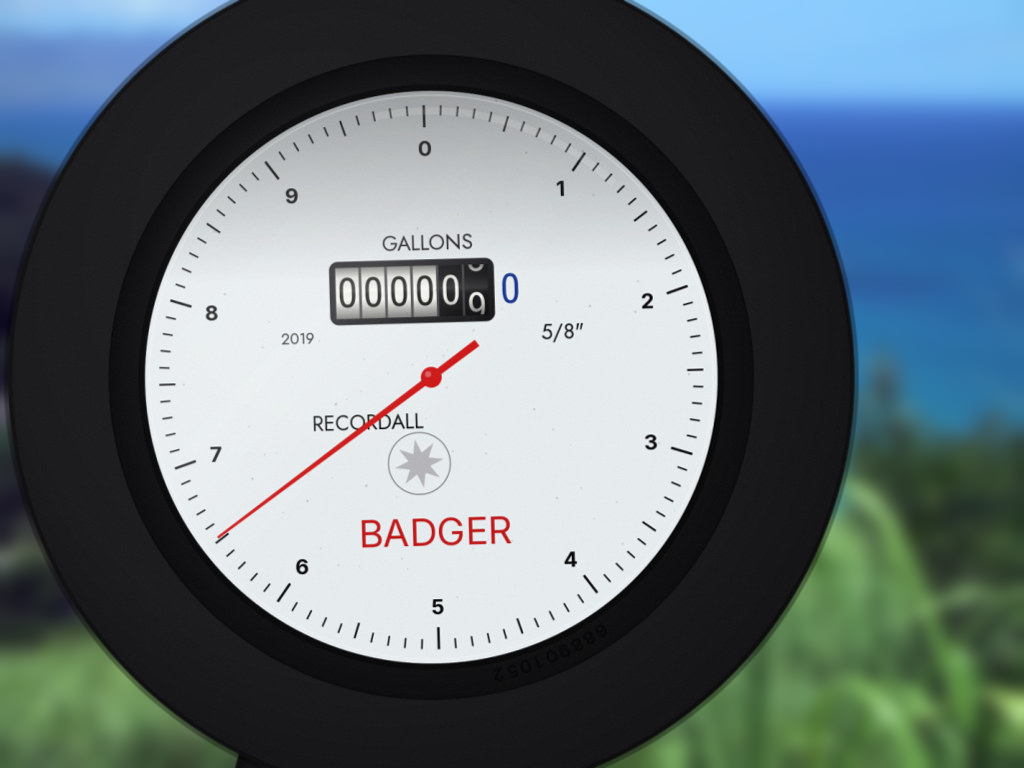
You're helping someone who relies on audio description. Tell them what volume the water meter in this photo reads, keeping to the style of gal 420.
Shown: gal 86.5
